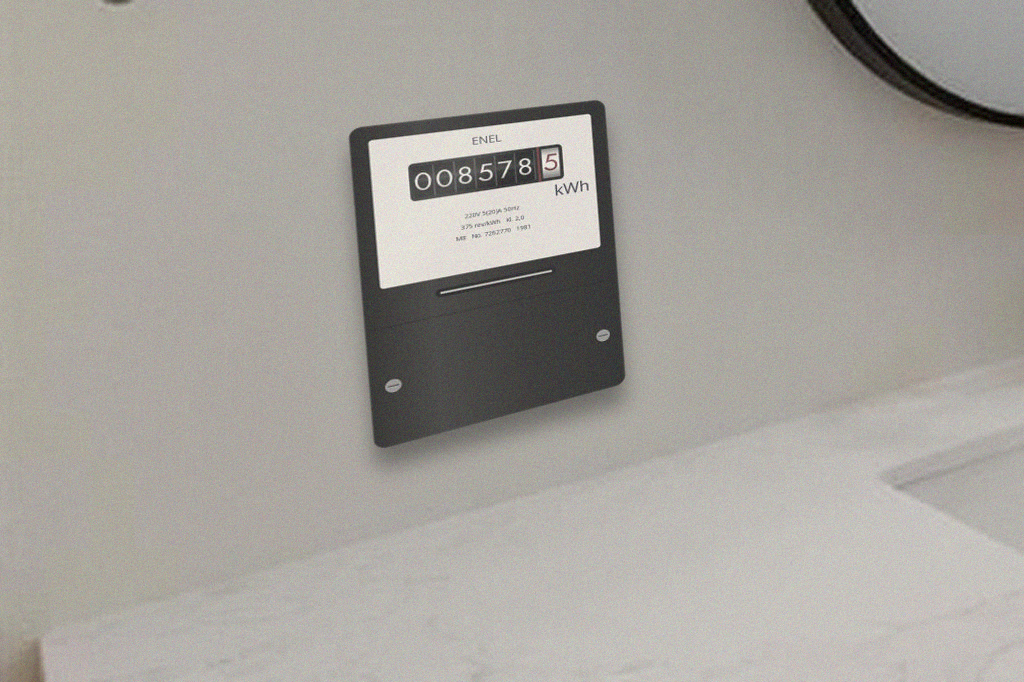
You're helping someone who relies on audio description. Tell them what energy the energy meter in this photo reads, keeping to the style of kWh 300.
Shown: kWh 8578.5
